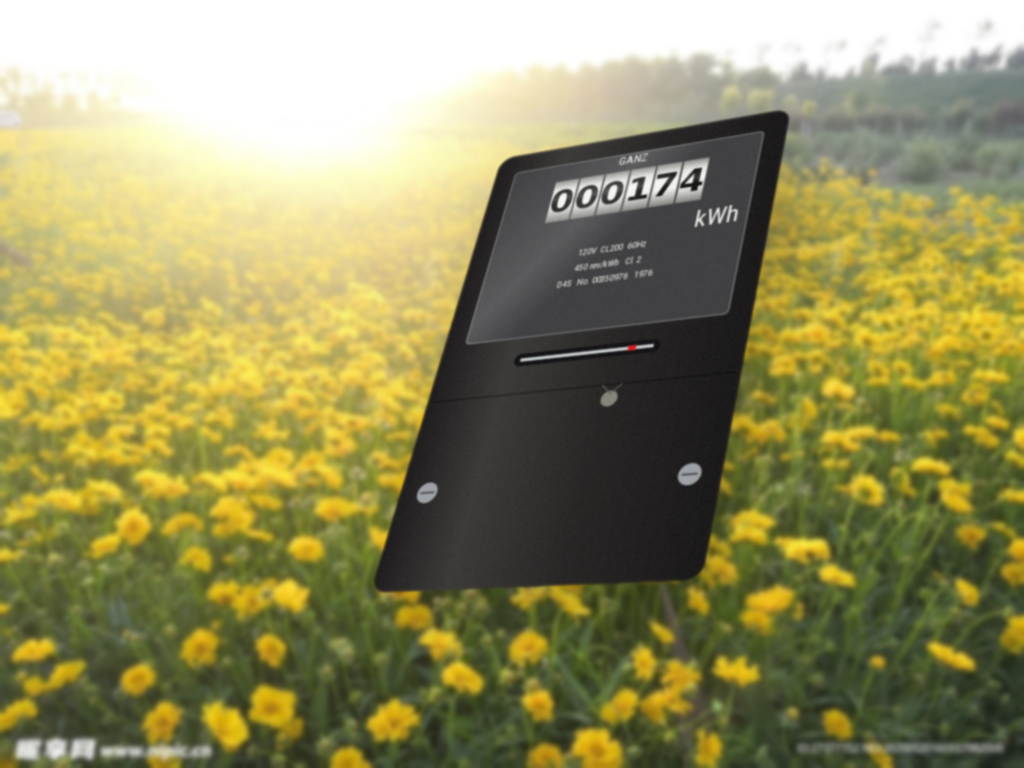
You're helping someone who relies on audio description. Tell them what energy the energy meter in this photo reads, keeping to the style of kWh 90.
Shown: kWh 174
